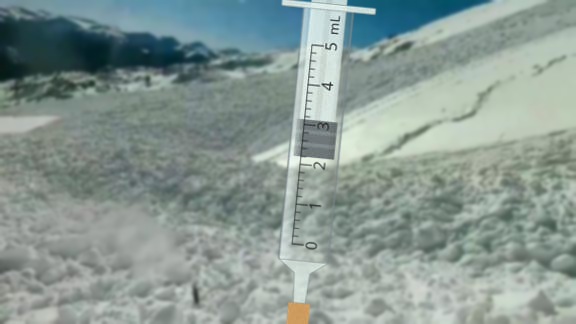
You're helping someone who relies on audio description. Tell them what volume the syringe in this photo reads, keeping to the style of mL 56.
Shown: mL 2.2
